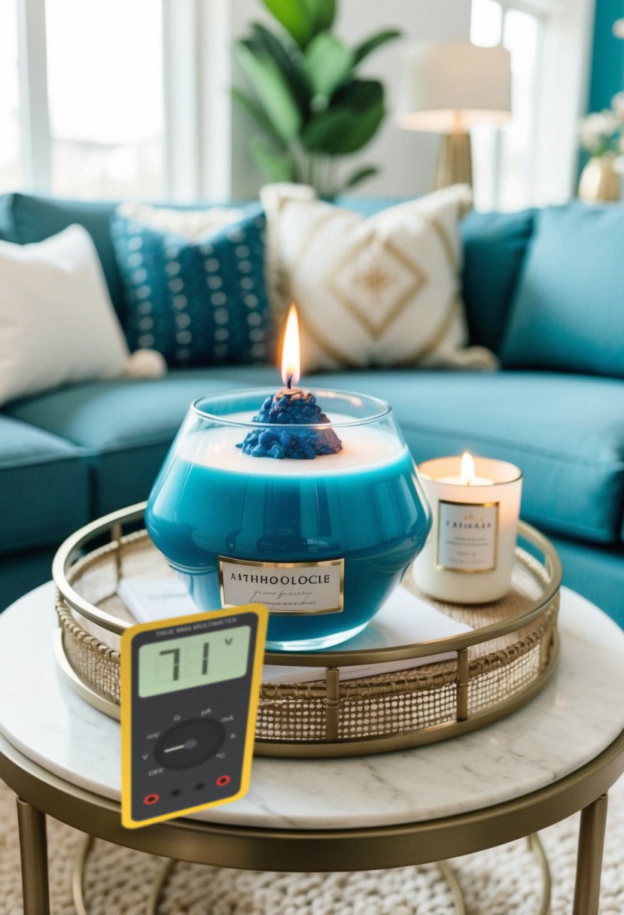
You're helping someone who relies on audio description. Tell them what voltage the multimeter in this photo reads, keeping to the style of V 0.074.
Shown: V 71
